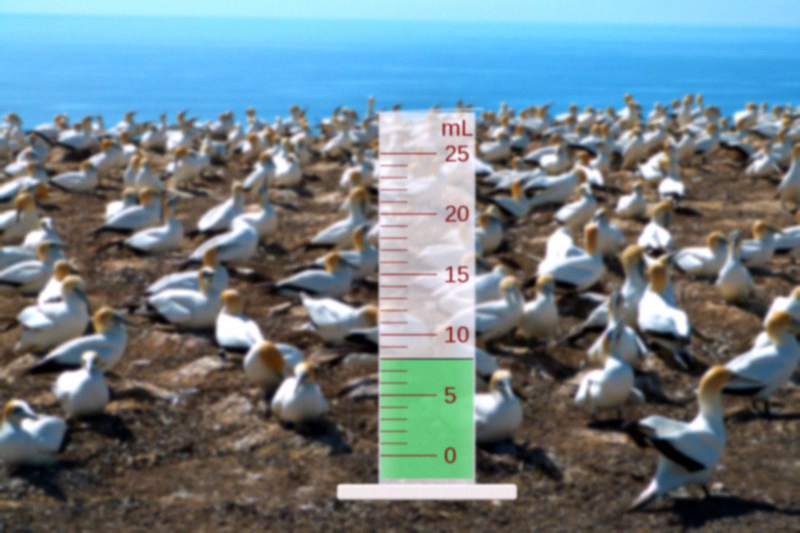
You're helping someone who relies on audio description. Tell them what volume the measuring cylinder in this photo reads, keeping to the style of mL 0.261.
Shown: mL 8
